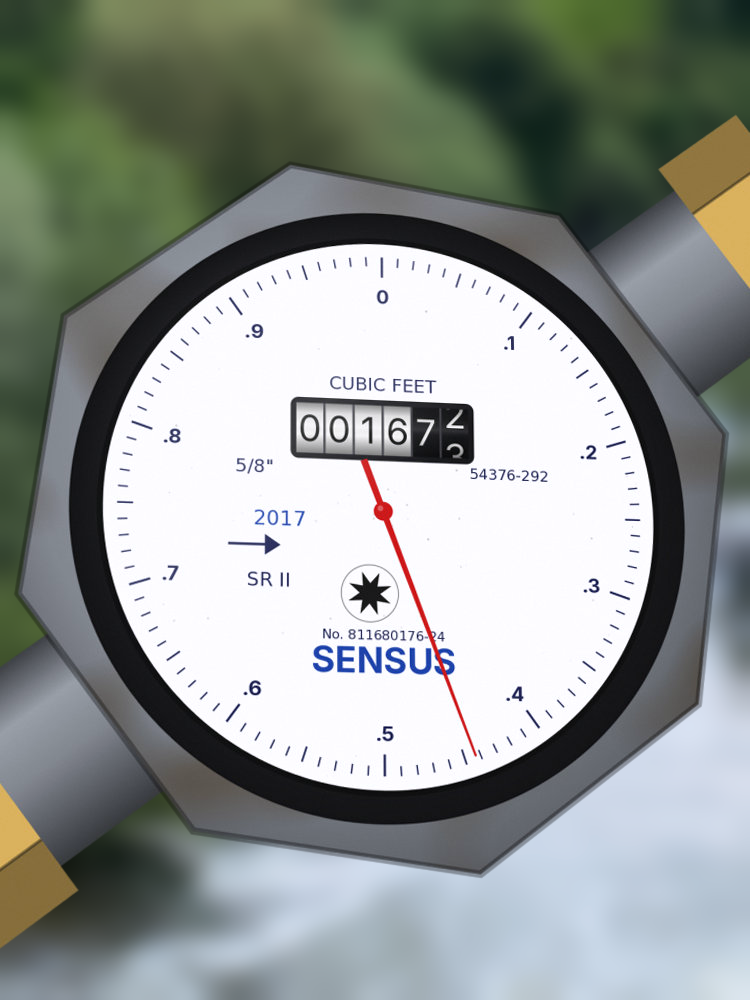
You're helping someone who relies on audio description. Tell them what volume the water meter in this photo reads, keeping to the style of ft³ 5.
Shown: ft³ 1672.44
